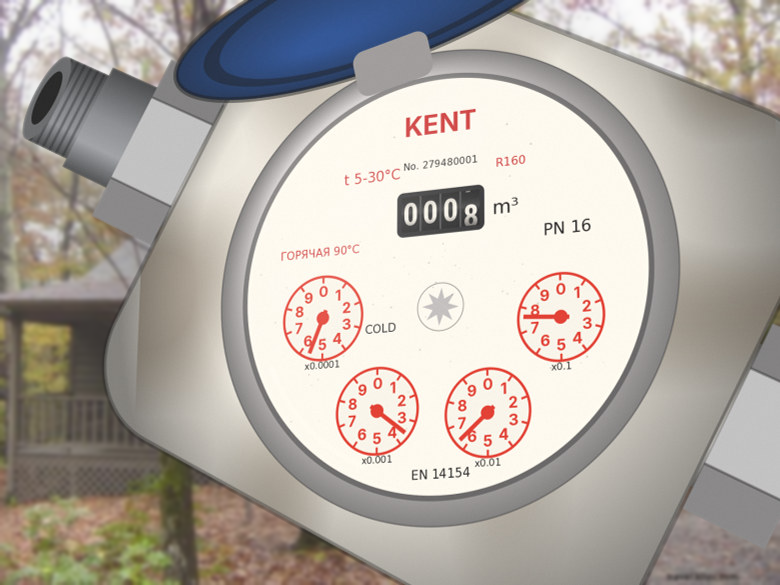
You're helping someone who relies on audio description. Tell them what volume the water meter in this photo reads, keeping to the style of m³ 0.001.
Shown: m³ 7.7635
